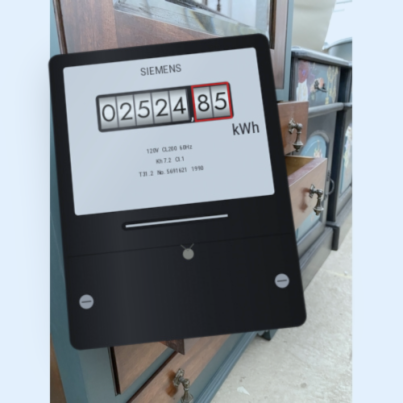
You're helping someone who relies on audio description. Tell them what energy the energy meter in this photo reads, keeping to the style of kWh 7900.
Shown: kWh 2524.85
